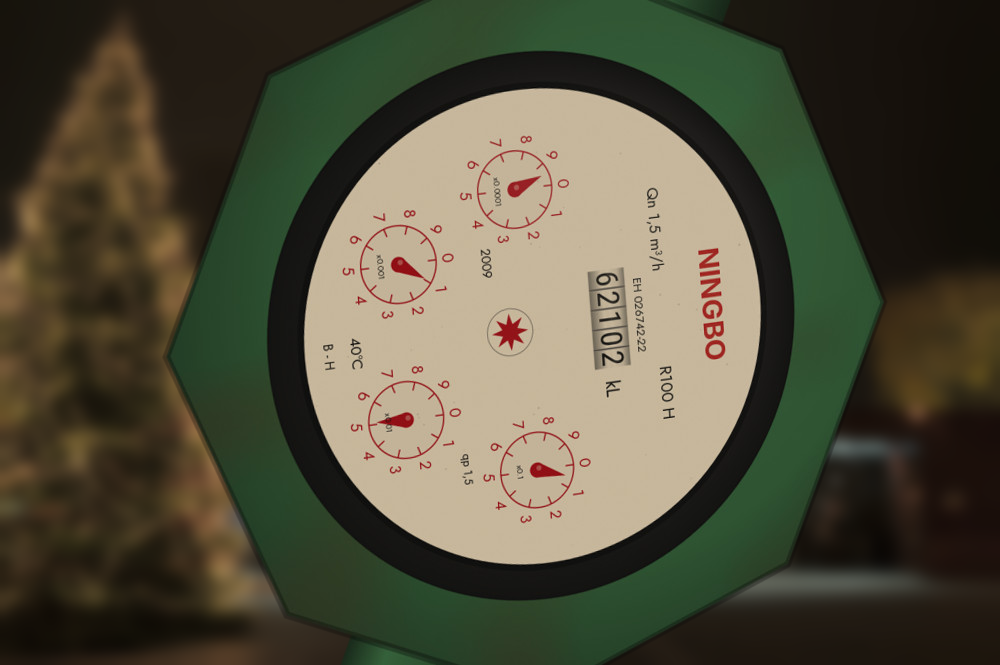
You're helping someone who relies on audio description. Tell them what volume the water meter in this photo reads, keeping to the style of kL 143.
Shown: kL 62102.0509
